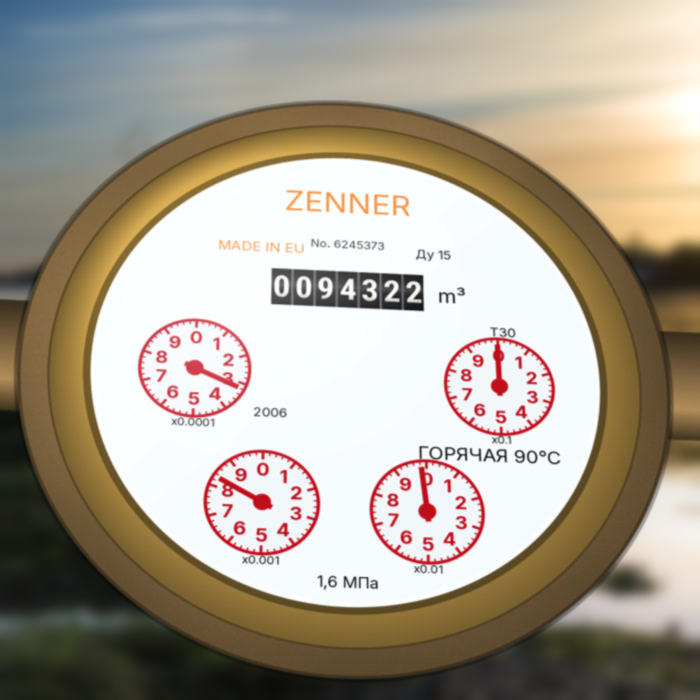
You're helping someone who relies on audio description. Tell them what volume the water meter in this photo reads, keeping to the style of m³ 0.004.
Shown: m³ 94321.9983
